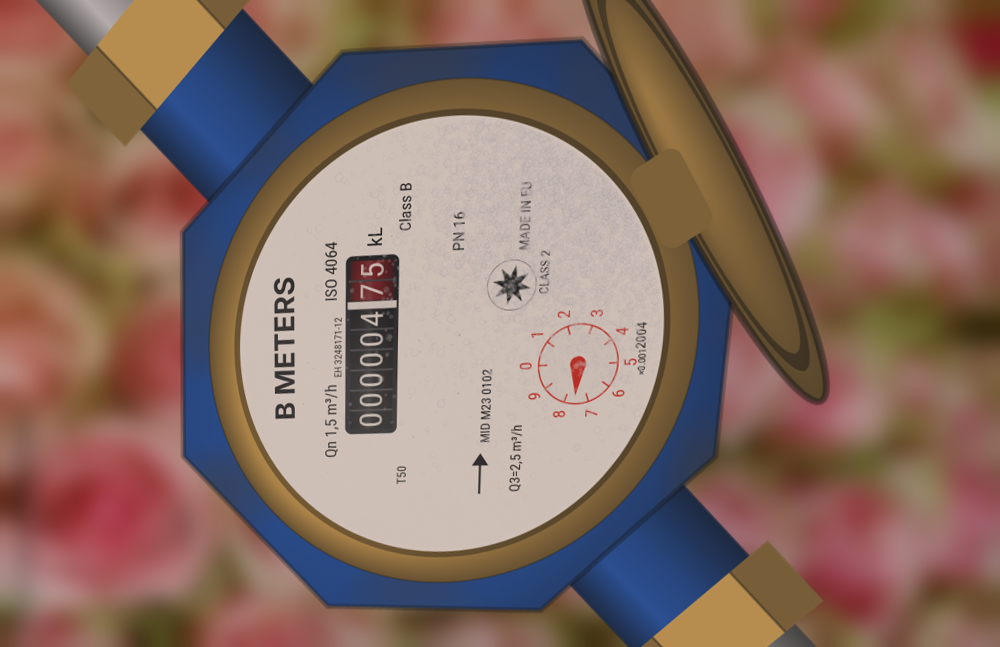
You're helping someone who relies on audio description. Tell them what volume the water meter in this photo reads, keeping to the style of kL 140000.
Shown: kL 4.757
